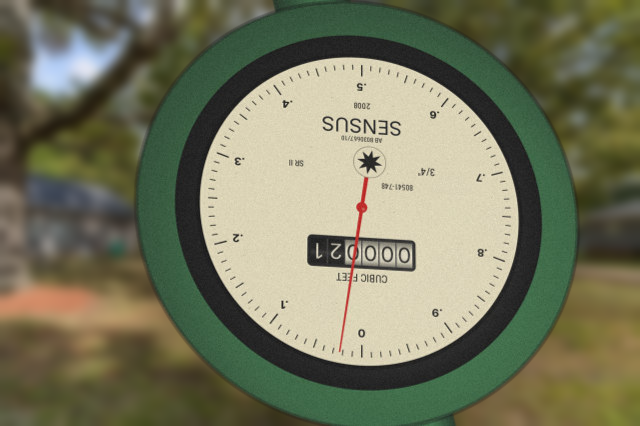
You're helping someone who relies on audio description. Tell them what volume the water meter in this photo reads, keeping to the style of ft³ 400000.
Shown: ft³ 21.02
